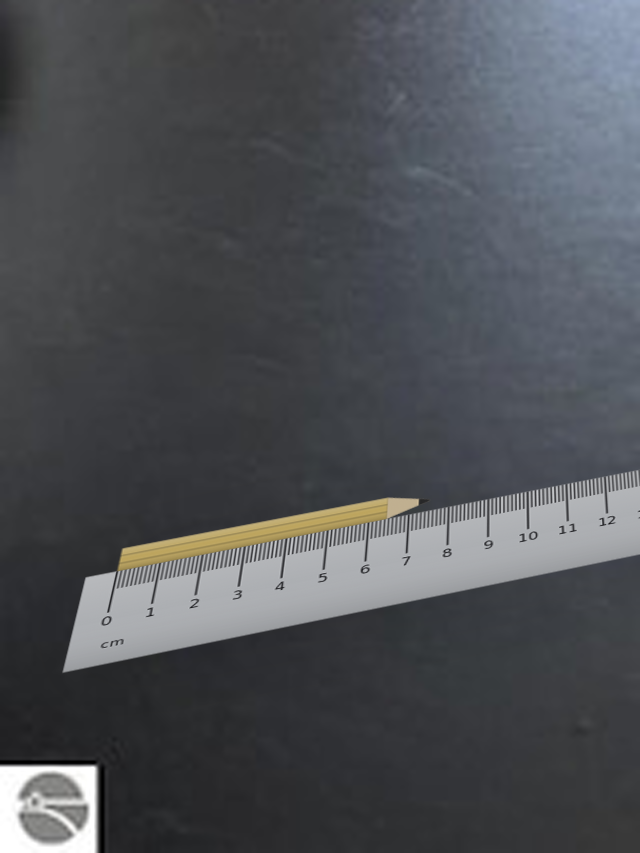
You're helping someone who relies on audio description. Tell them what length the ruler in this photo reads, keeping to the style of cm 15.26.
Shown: cm 7.5
